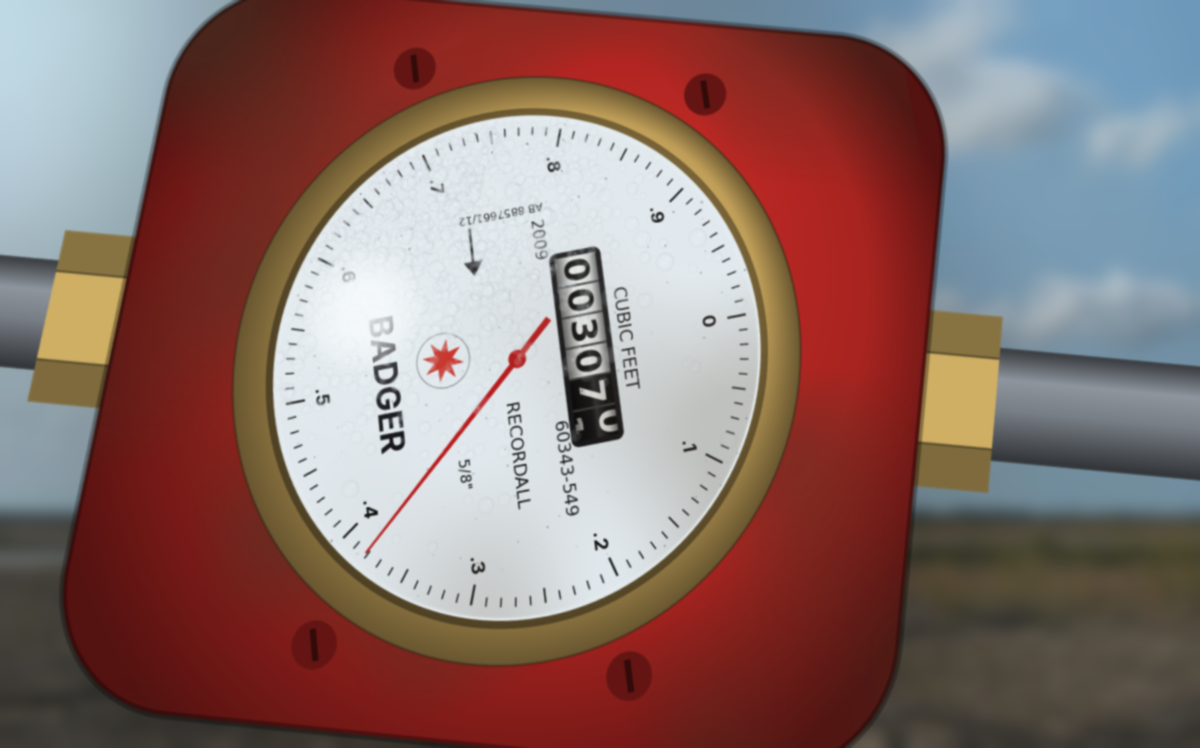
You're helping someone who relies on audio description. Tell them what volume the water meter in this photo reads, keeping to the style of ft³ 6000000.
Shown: ft³ 3070.38
